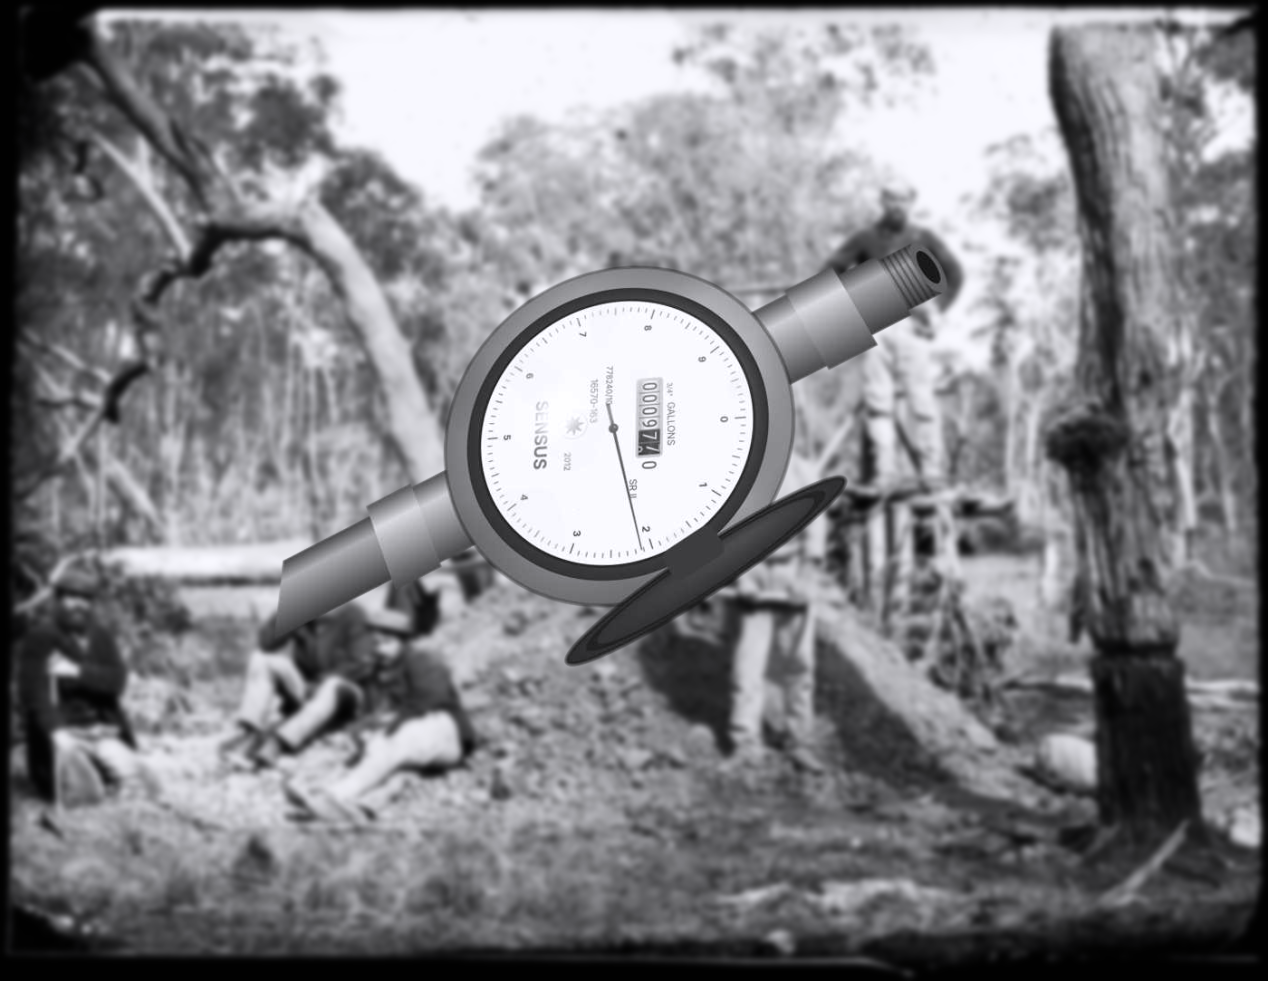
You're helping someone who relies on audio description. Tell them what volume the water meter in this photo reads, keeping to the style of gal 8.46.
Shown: gal 9772.1
